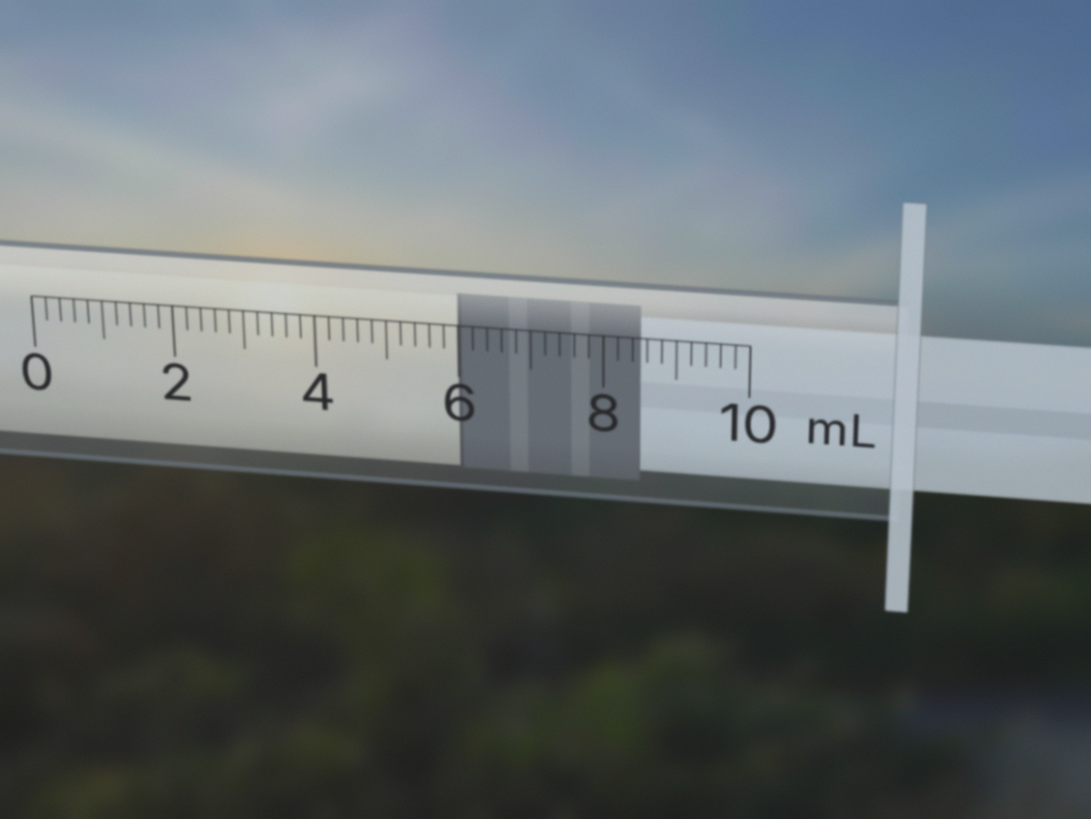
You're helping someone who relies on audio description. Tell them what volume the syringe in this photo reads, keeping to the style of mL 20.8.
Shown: mL 6
